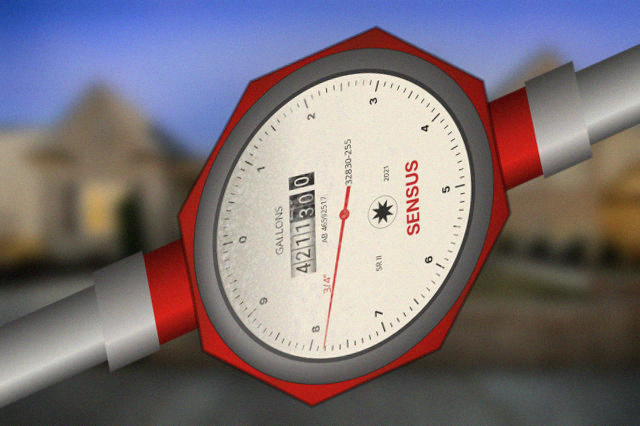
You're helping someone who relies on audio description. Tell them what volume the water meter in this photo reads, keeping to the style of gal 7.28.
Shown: gal 4211297.8
